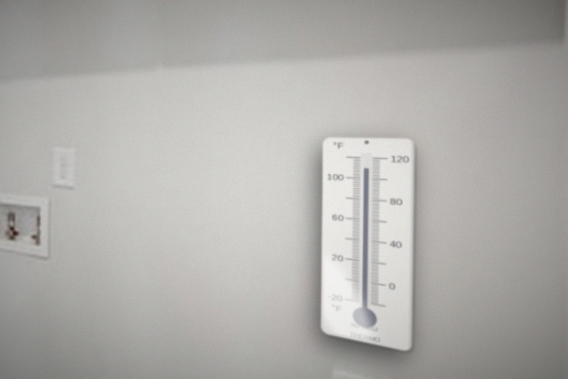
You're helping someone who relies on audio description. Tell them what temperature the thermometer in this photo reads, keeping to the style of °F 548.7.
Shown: °F 110
